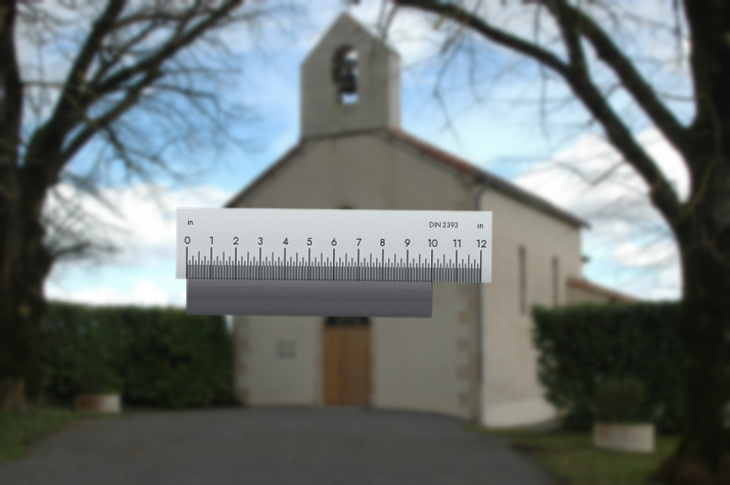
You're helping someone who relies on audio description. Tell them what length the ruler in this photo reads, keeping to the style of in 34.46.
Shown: in 10
